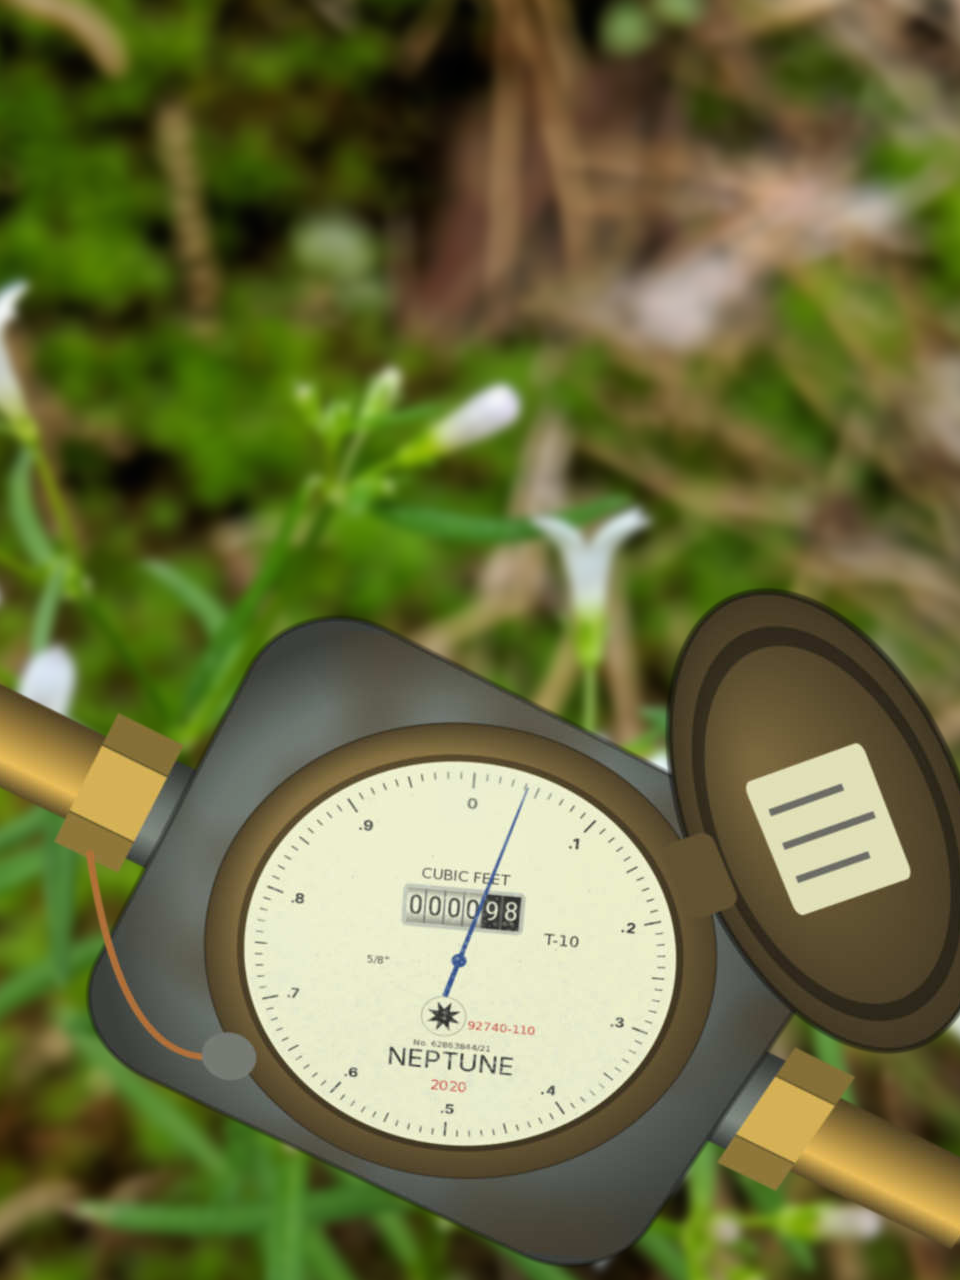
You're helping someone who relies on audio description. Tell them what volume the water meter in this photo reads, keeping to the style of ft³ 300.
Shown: ft³ 98.04
